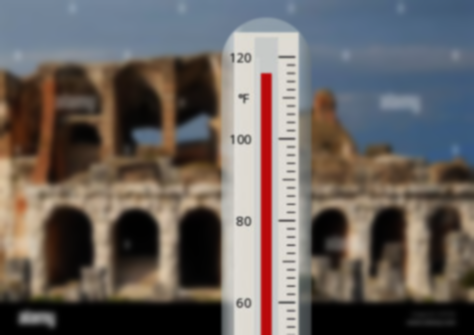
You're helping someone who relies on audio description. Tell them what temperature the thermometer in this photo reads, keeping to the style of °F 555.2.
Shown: °F 116
